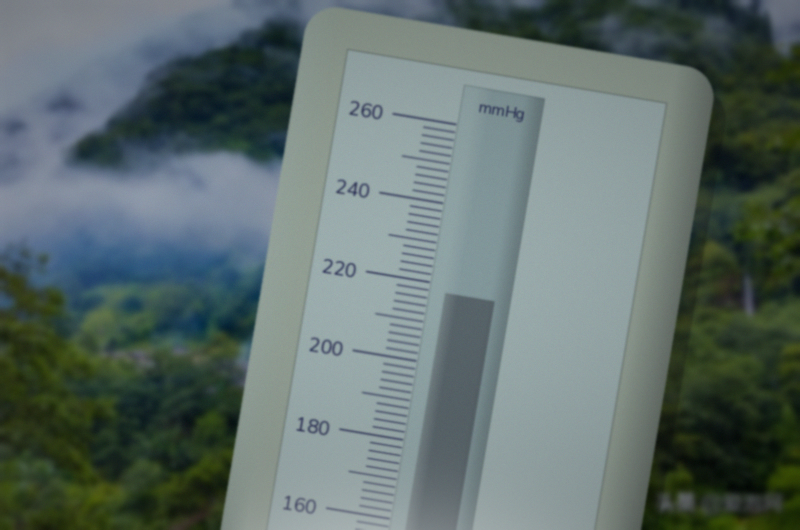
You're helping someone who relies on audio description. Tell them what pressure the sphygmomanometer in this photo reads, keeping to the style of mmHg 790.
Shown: mmHg 218
